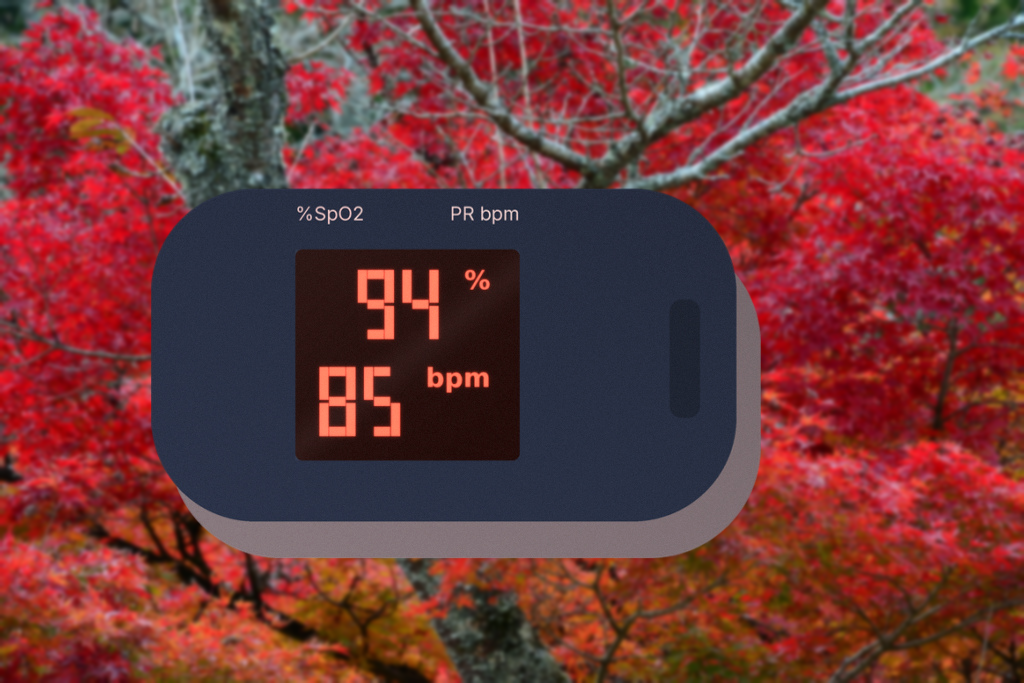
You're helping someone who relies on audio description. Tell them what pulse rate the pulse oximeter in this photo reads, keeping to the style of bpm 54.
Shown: bpm 85
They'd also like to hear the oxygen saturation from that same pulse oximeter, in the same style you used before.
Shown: % 94
